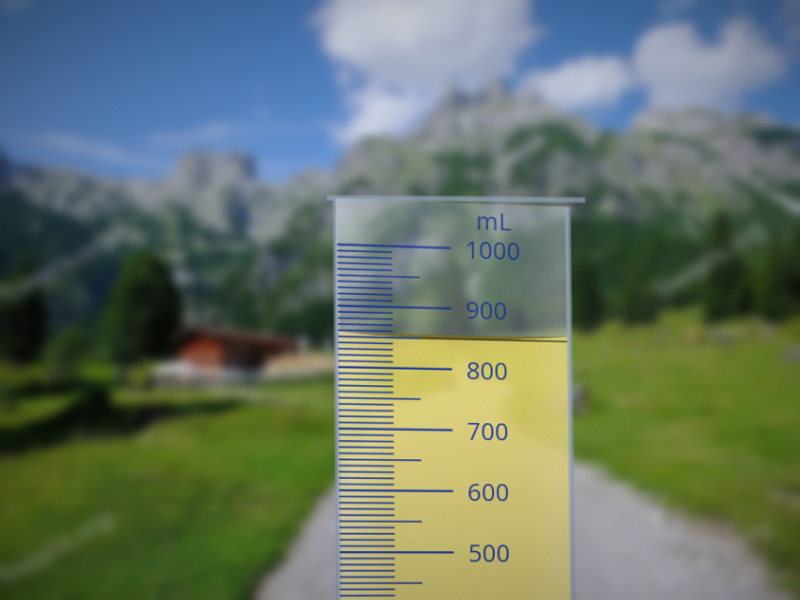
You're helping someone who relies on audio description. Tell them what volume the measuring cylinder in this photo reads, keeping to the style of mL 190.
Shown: mL 850
